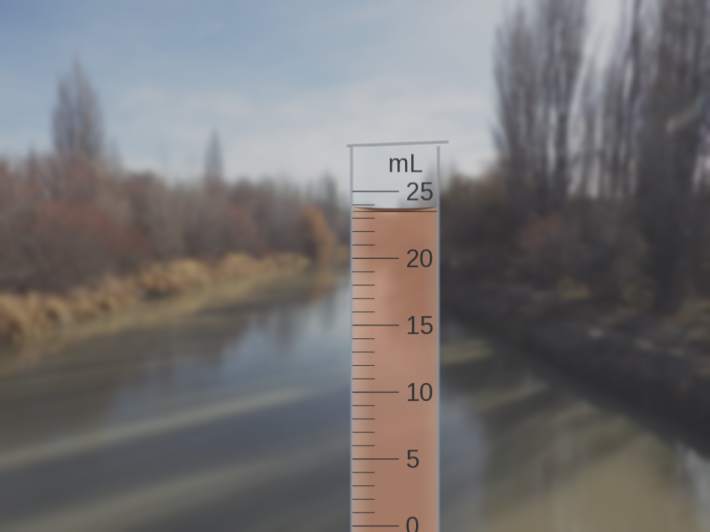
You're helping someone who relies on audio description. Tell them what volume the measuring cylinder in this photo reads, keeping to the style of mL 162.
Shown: mL 23.5
